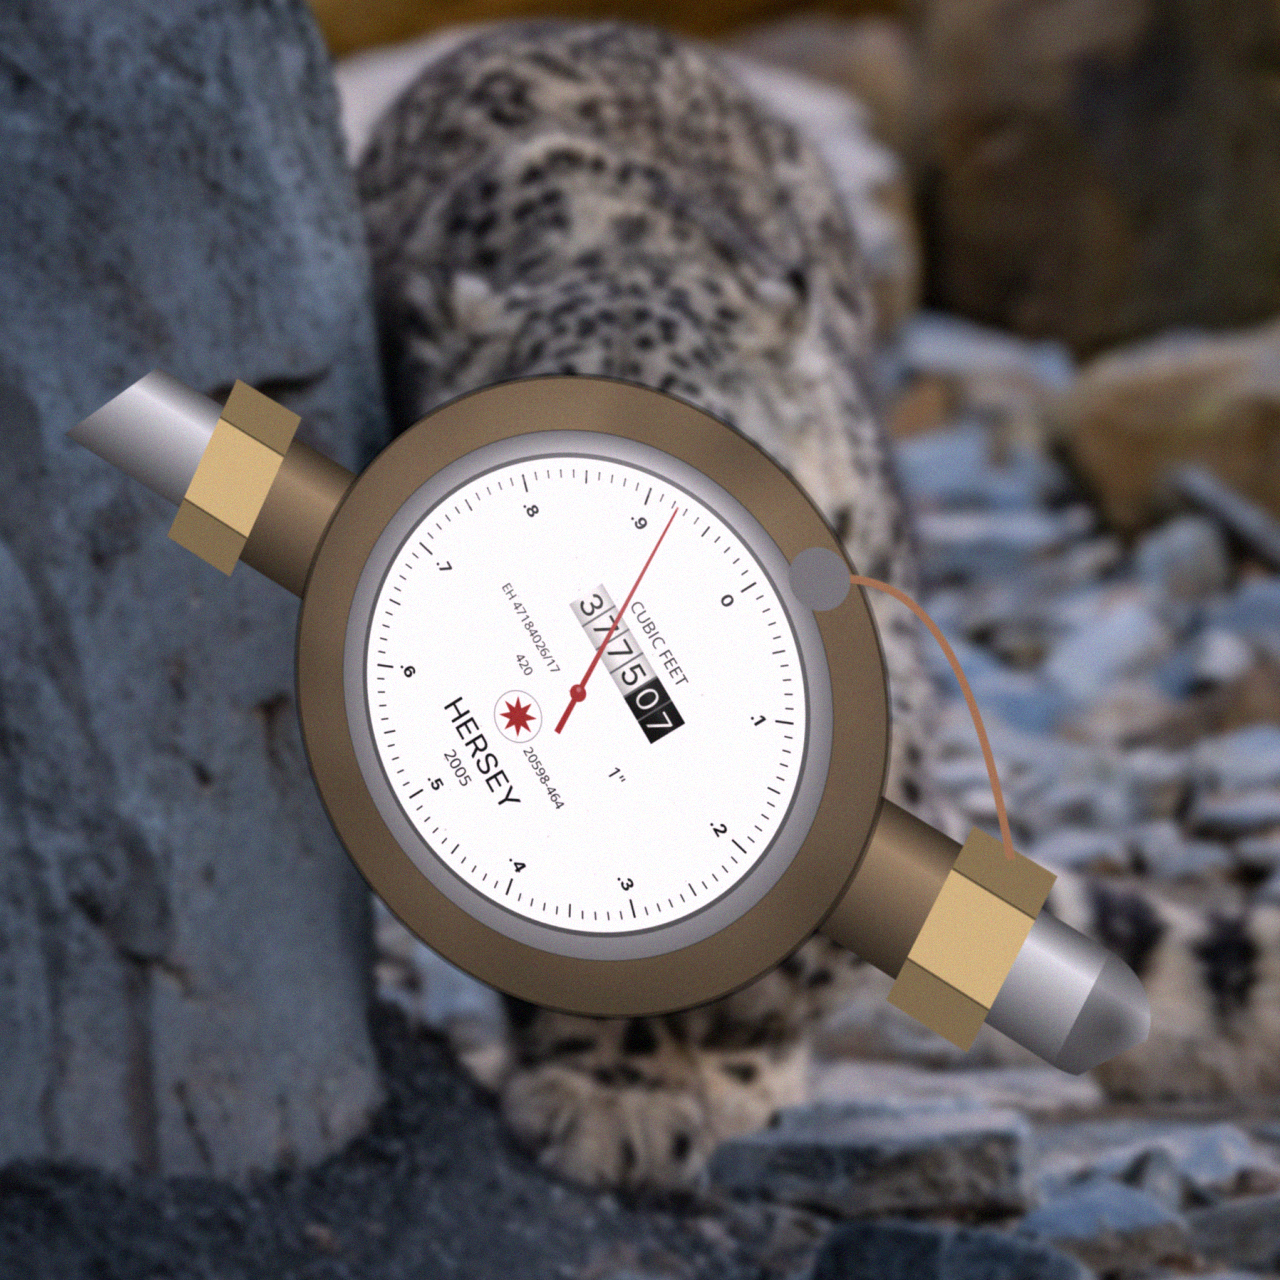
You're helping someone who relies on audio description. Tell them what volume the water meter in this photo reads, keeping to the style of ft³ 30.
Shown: ft³ 377506.92
